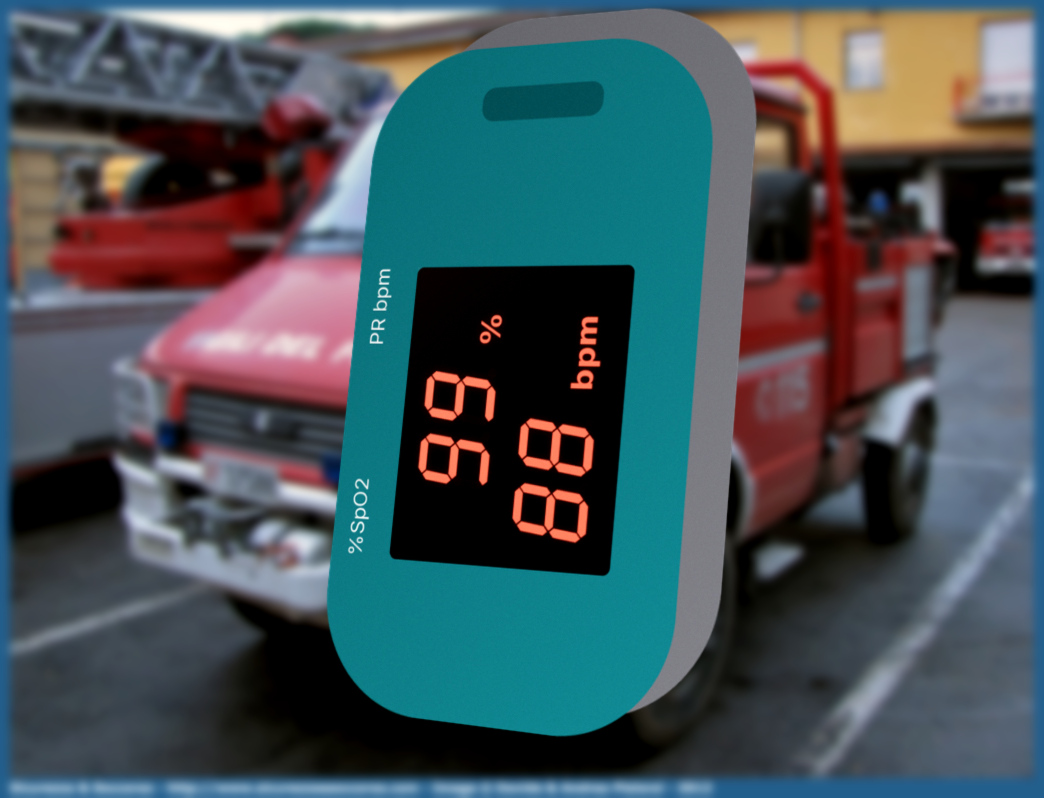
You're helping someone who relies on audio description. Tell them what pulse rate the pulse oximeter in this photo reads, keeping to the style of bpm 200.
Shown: bpm 88
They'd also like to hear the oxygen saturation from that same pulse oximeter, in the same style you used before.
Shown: % 99
